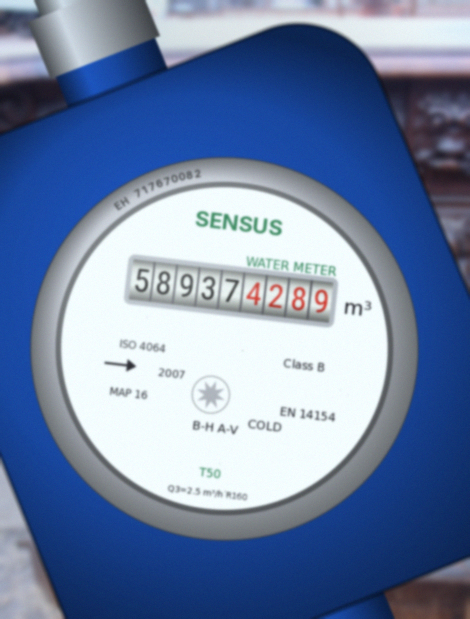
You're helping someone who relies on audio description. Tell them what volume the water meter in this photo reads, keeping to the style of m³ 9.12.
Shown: m³ 58937.4289
